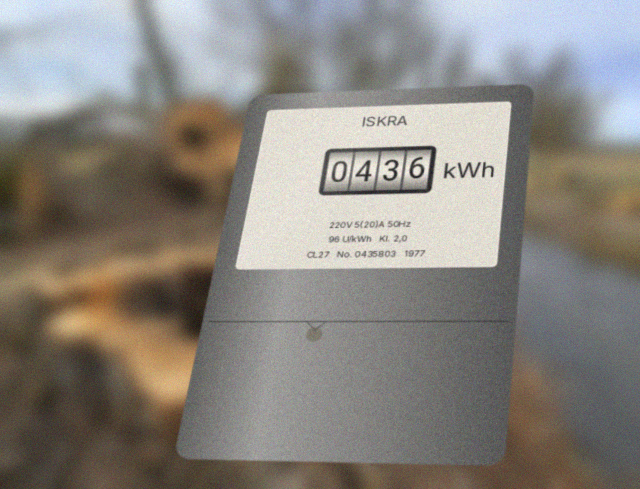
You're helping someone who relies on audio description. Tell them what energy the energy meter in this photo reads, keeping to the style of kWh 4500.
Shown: kWh 436
